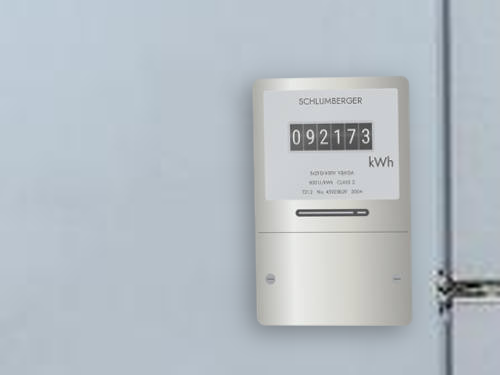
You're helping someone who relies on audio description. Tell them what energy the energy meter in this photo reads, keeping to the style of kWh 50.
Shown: kWh 92173
